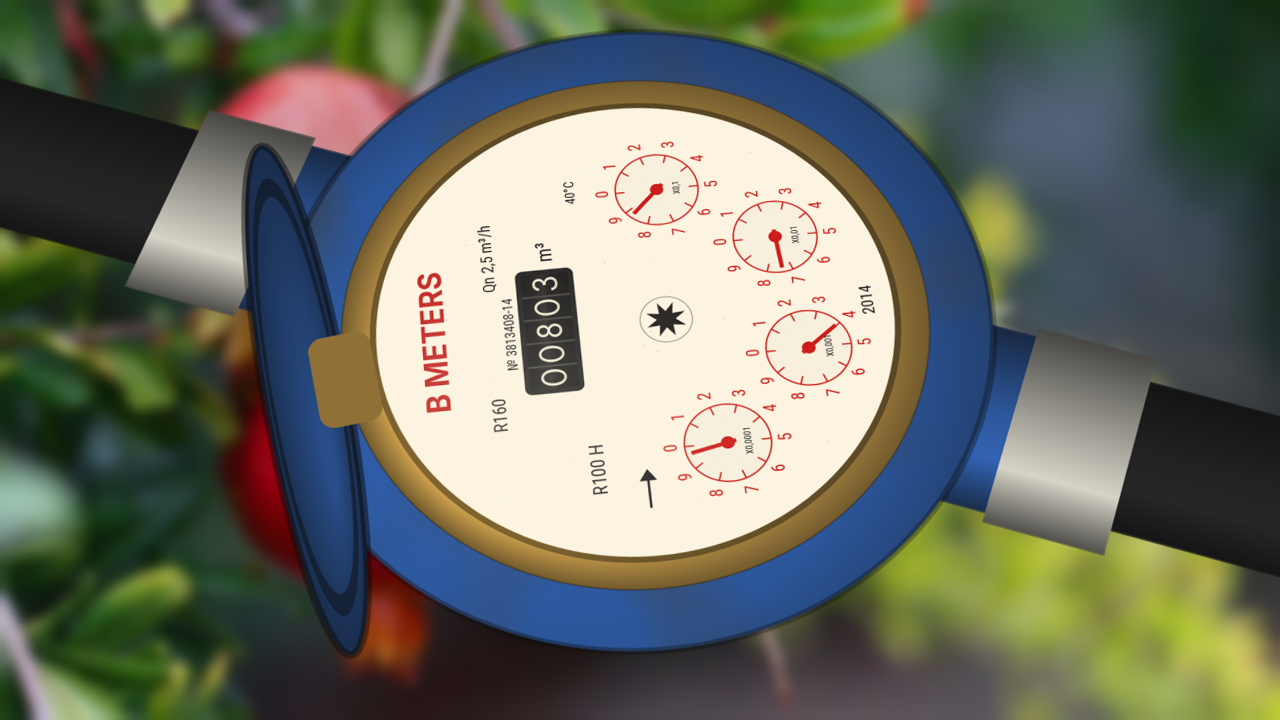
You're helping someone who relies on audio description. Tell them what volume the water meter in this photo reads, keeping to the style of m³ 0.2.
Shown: m³ 803.8739
